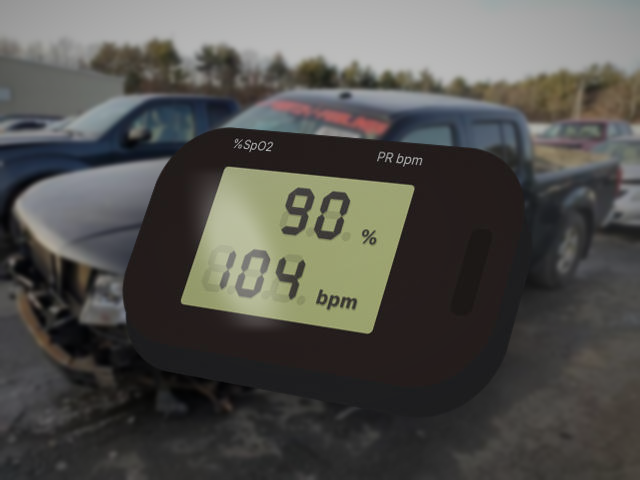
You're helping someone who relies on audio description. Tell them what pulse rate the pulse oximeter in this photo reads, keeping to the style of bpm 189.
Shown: bpm 104
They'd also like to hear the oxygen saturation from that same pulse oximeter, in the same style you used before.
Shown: % 90
